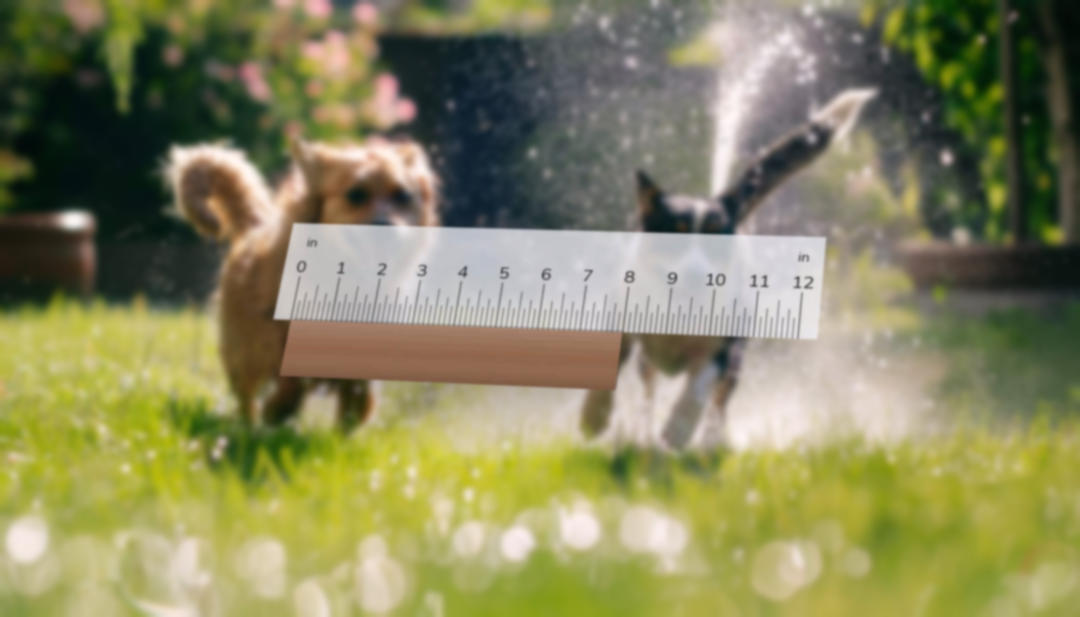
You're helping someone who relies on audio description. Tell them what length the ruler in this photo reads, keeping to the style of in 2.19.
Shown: in 8
